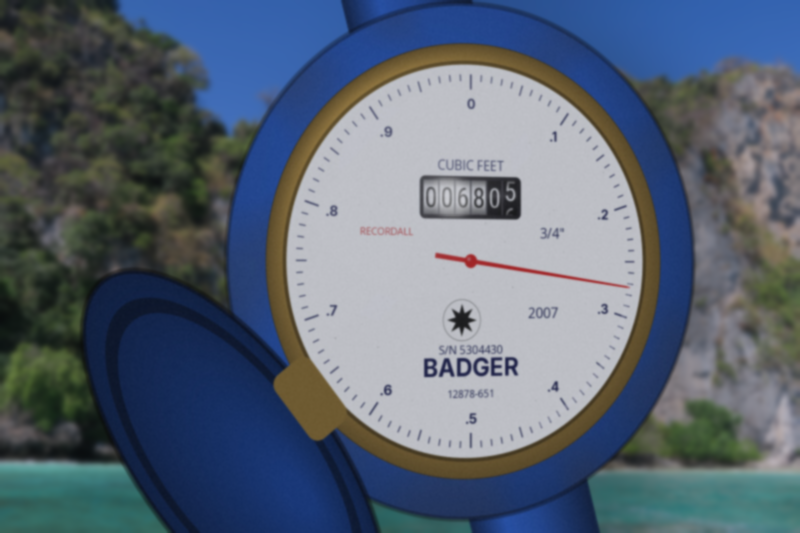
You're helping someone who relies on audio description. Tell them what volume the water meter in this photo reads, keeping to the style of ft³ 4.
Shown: ft³ 6805.27
